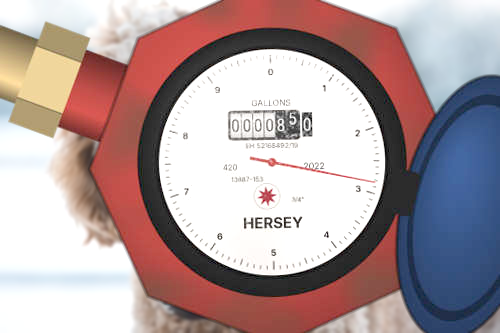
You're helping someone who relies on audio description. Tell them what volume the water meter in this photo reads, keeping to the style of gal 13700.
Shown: gal 852.8
